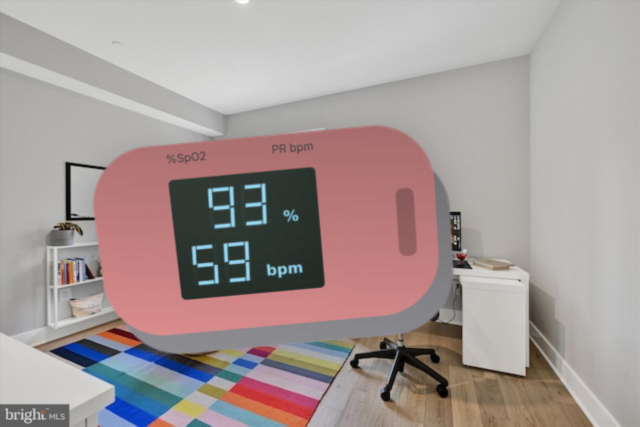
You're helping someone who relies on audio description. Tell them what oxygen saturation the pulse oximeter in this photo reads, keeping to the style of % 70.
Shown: % 93
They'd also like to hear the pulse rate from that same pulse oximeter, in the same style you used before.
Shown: bpm 59
